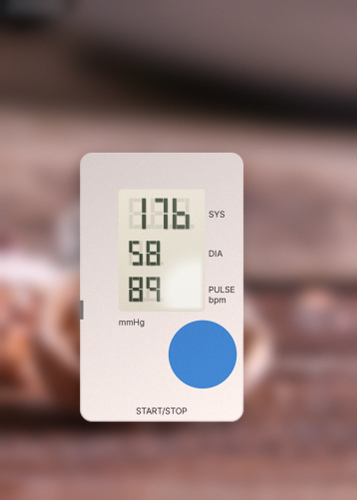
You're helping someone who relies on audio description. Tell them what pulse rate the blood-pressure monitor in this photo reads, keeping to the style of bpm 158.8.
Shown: bpm 89
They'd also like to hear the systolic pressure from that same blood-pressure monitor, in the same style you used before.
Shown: mmHg 176
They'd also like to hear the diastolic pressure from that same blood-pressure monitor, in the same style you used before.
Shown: mmHg 58
